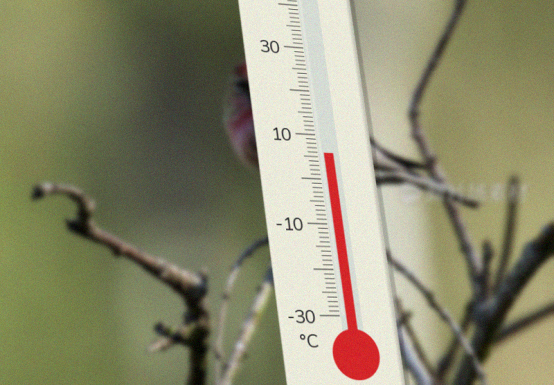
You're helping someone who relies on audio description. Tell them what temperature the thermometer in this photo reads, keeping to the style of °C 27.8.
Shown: °C 6
